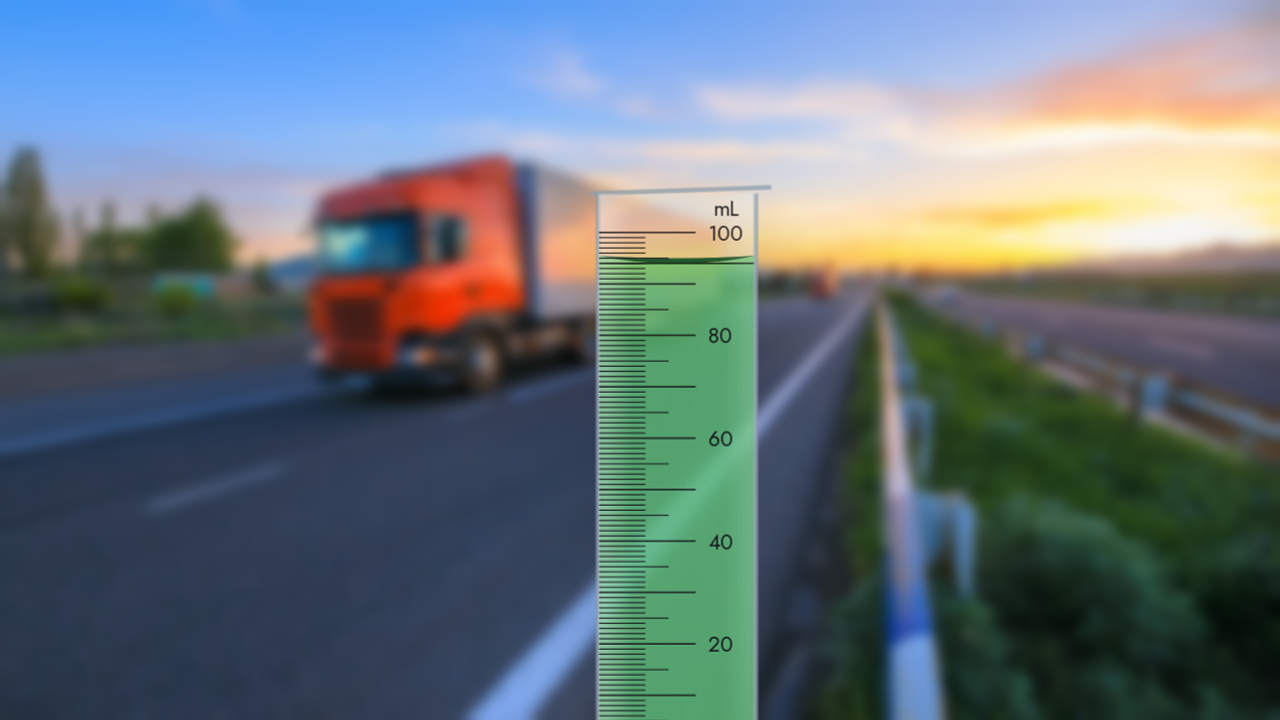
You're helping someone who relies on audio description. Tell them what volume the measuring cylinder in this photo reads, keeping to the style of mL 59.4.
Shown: mL 94
